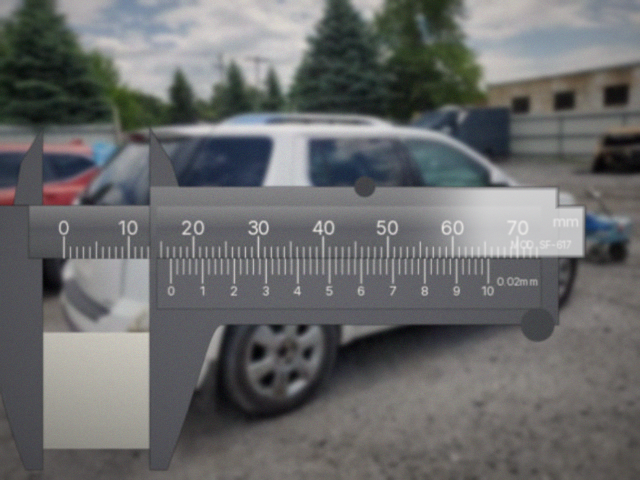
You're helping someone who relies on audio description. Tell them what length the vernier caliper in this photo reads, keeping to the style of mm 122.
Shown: mm 16.5
